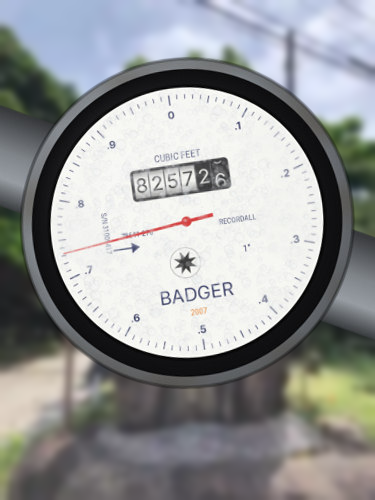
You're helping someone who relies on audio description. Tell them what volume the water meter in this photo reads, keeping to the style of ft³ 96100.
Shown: ft³ 825725.73
